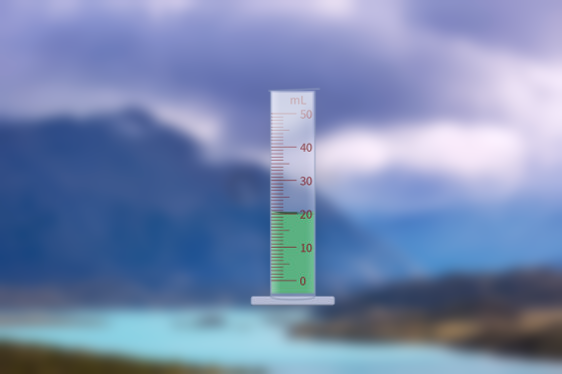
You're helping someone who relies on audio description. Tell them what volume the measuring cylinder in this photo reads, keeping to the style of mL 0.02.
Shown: mL 20
